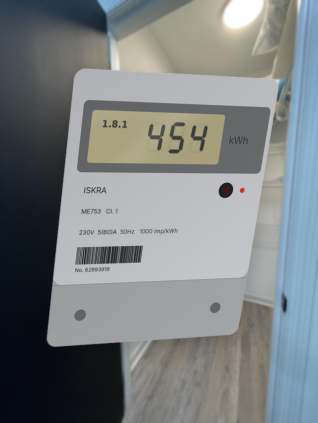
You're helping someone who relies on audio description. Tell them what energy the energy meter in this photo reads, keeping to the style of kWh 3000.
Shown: kWh 454
